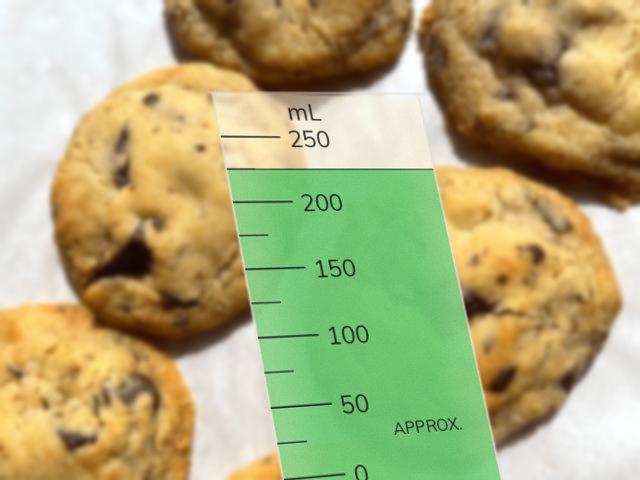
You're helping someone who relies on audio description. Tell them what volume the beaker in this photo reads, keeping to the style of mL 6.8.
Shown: mL 225
